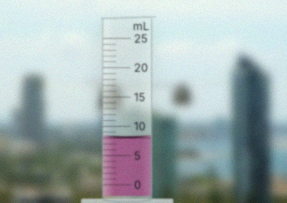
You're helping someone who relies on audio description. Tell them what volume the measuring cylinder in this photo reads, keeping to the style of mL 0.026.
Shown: mL 8
